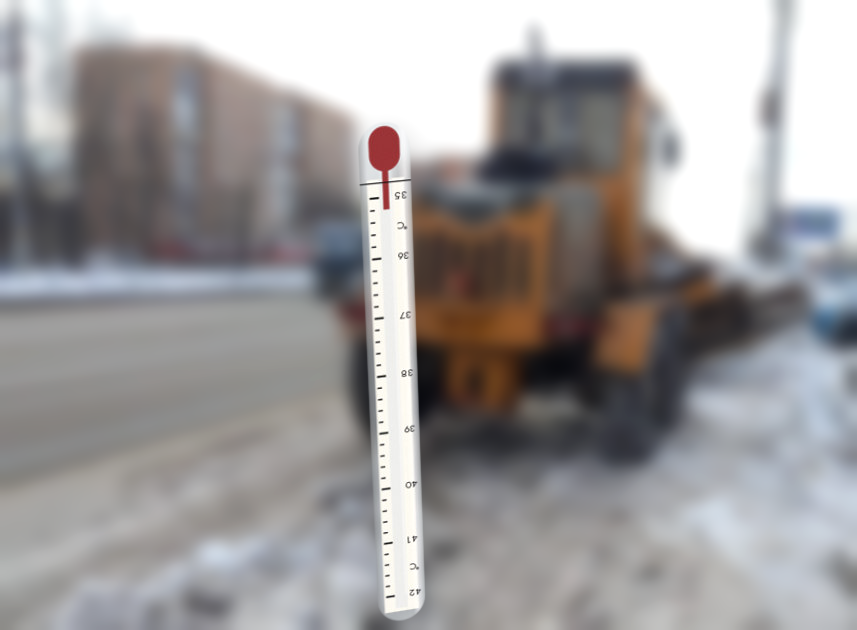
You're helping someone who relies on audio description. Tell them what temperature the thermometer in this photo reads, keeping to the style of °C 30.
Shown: °C 35.2
